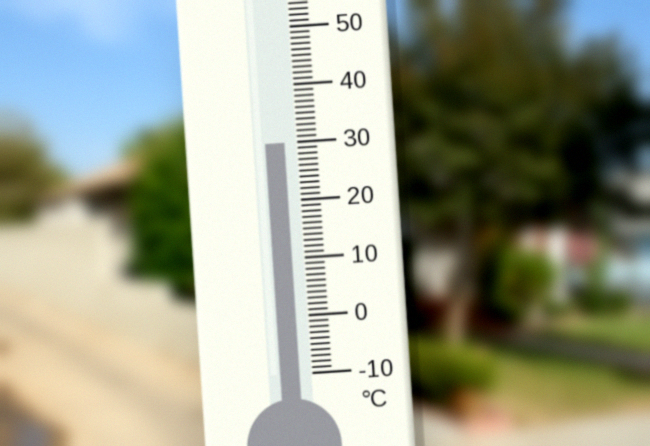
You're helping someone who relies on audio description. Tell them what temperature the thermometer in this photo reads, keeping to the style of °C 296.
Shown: °C 30
